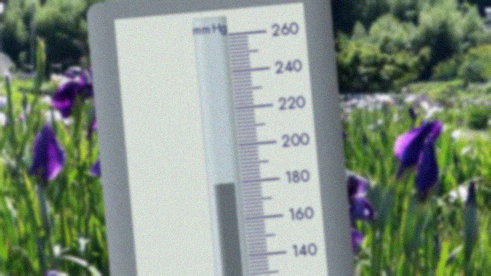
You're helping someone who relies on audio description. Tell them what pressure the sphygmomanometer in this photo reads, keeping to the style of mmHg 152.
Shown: mmHg 180
